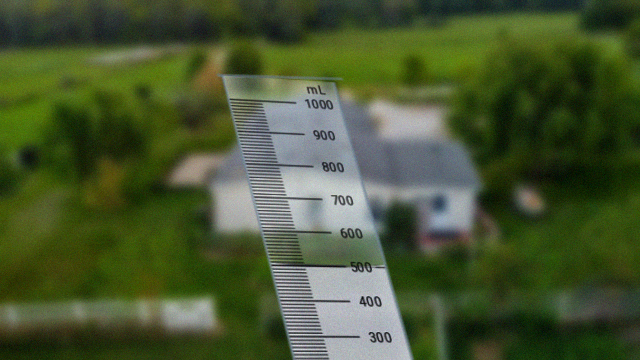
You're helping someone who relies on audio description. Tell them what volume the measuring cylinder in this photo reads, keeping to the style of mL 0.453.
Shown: mL 500
